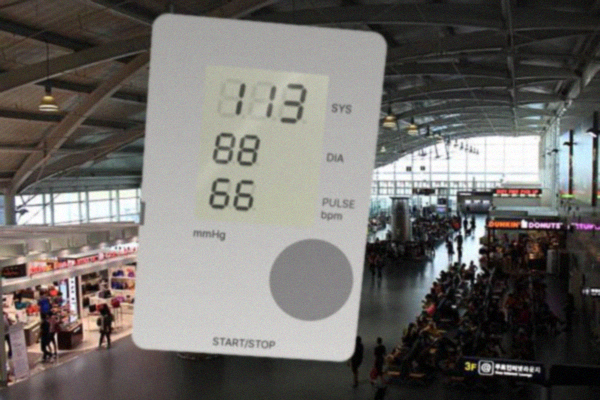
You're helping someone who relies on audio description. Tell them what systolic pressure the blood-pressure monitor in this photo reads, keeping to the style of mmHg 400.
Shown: mmHg 113
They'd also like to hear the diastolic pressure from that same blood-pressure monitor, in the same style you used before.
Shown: mmHg 88
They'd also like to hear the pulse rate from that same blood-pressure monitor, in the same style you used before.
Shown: bpm 66
